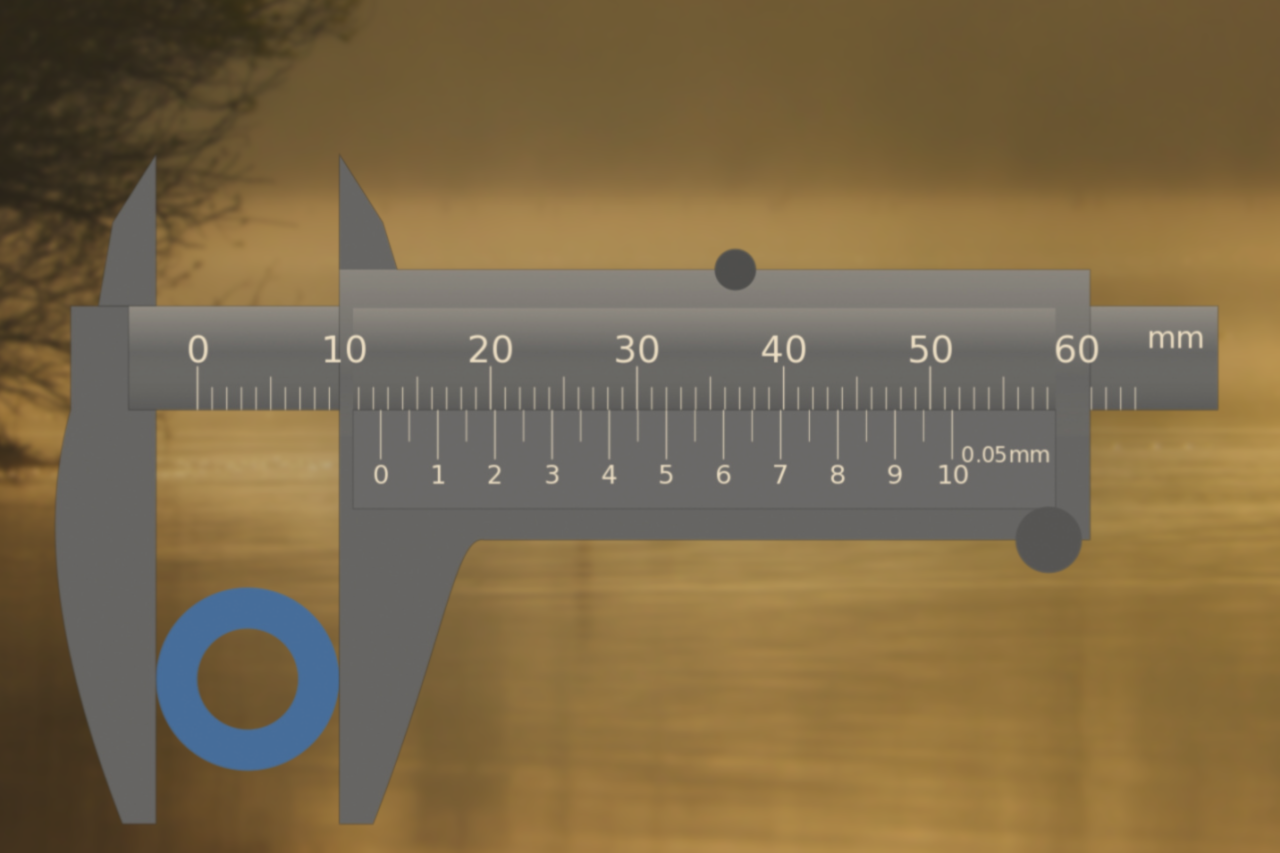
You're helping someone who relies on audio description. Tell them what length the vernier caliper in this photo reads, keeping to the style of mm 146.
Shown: mm 12.5
